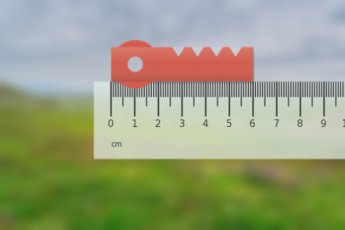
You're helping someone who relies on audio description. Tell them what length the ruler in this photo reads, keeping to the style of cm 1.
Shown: cm 6
